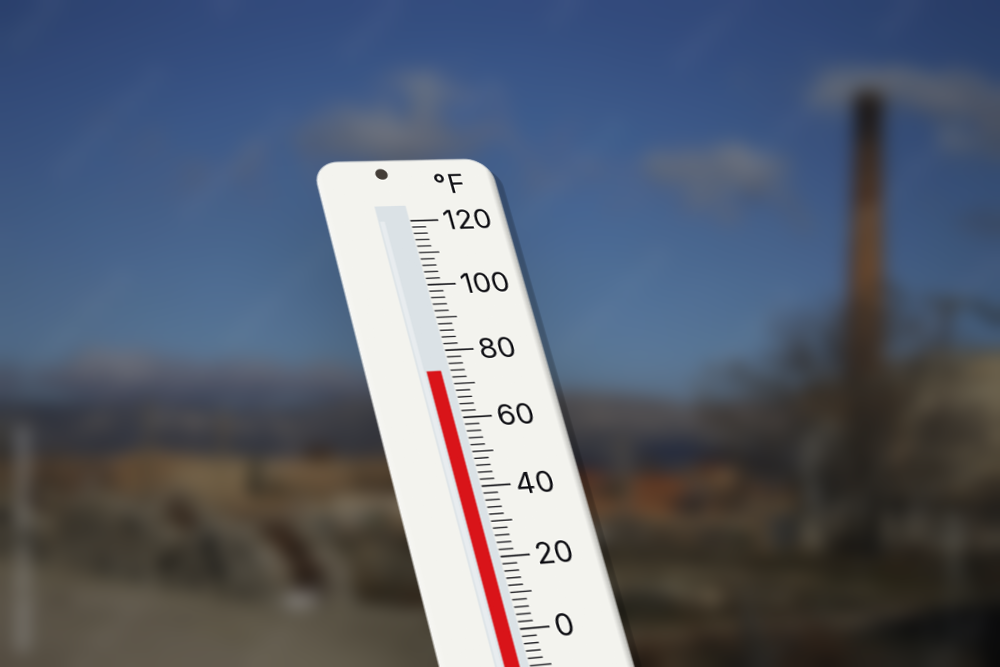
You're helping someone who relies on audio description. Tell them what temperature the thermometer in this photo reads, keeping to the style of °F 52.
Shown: °F 74
